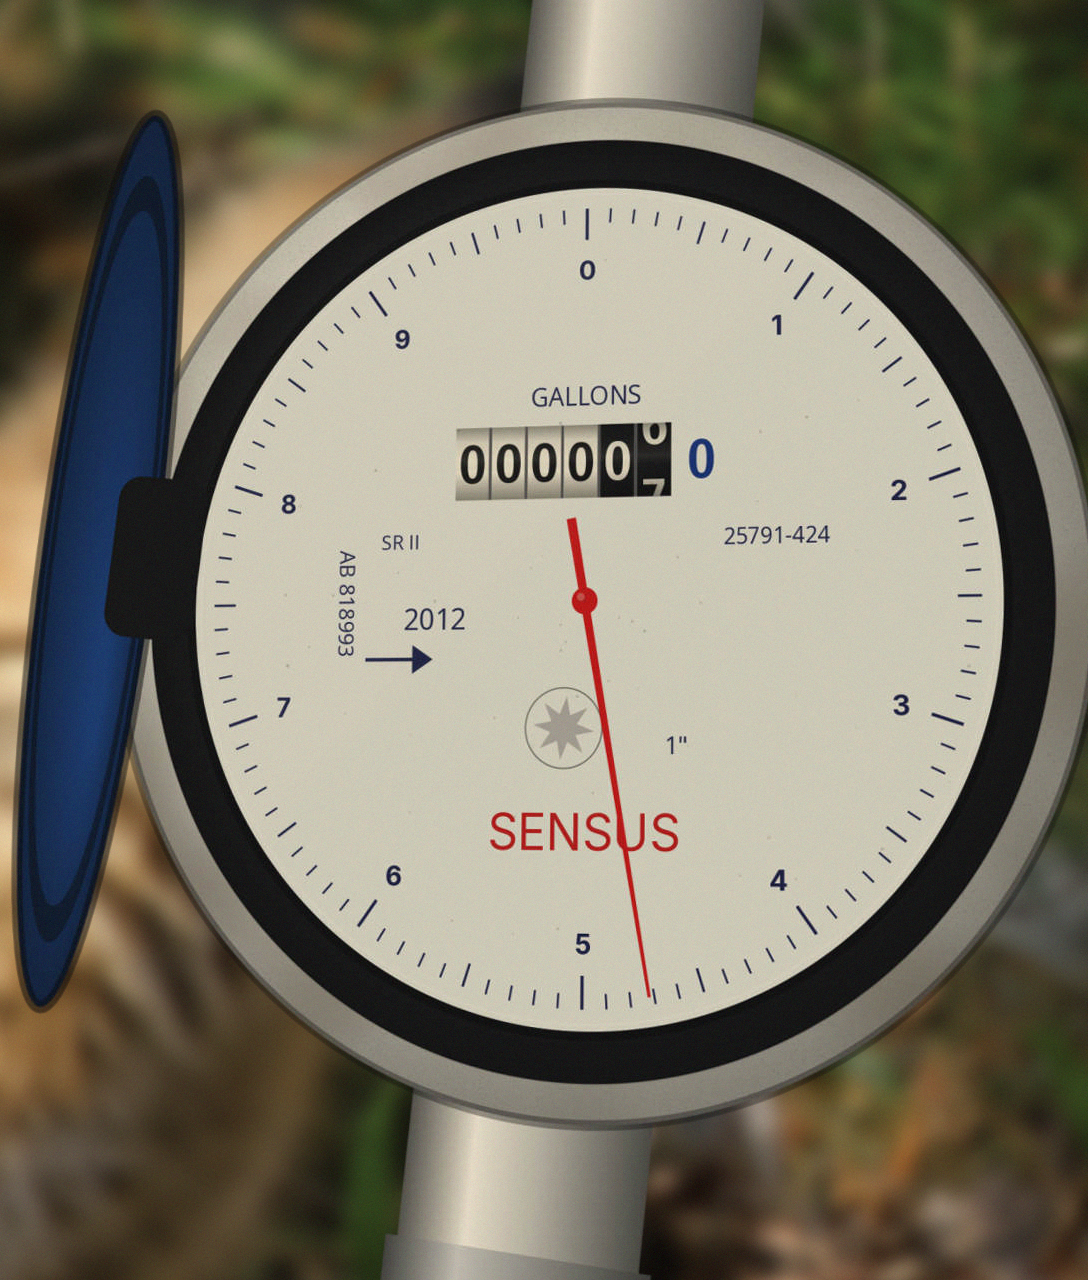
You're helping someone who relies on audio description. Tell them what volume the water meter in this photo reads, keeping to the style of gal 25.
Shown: gal 64.7
